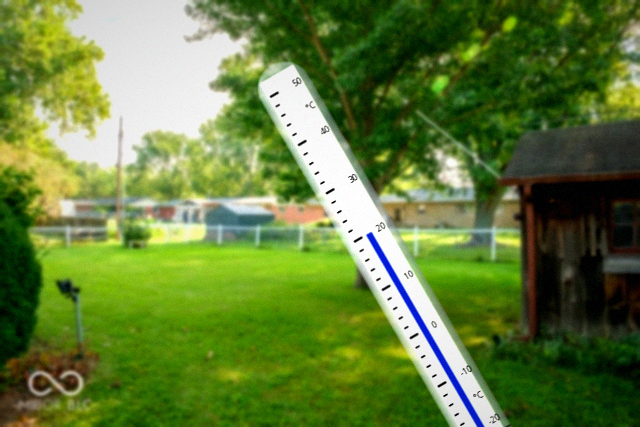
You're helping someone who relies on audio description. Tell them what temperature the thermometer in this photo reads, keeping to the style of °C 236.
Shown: °C 20
